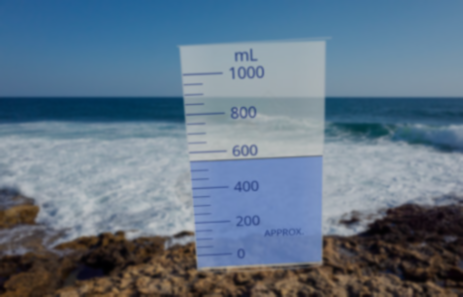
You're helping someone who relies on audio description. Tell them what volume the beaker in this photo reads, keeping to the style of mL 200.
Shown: mL 550
